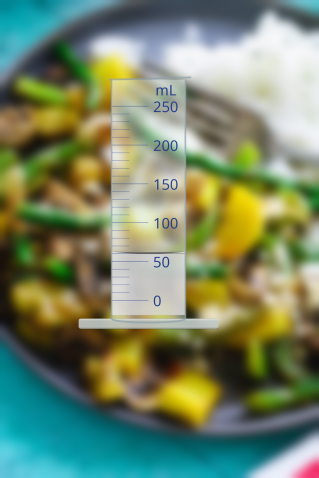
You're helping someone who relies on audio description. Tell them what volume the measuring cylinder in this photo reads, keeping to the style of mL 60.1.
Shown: mL 60
